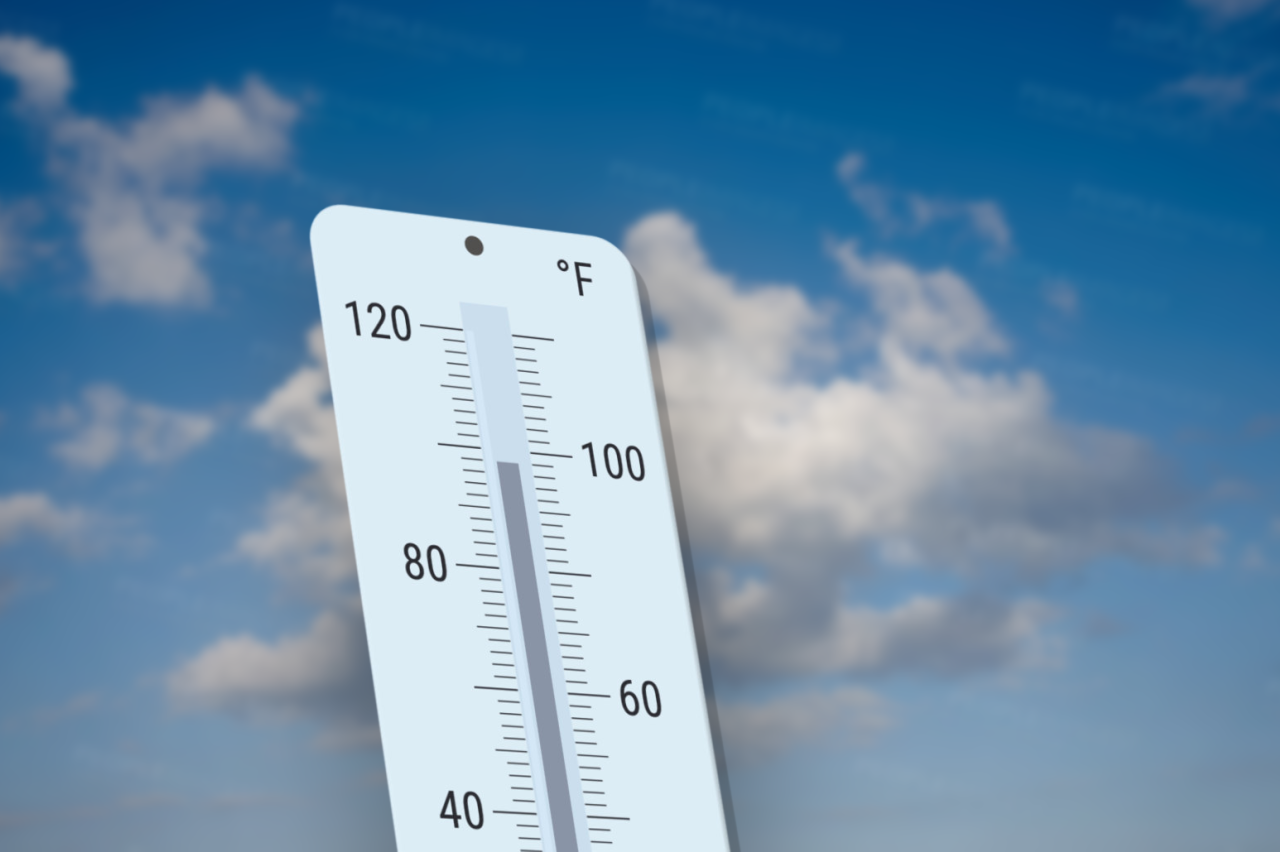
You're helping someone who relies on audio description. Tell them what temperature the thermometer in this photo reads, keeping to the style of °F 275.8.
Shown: °F 98
